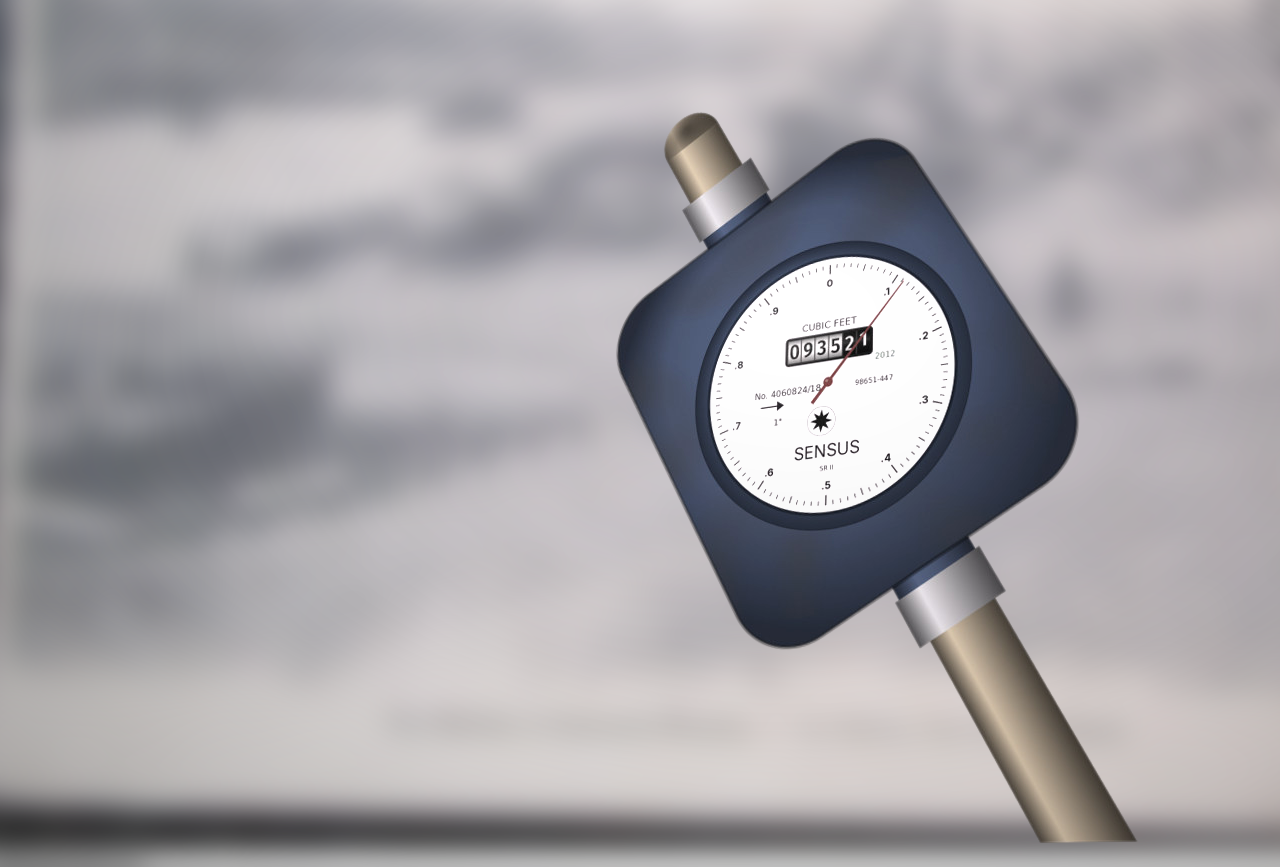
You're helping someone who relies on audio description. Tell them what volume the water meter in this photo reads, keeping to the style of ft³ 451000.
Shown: ft³ 93521.11
